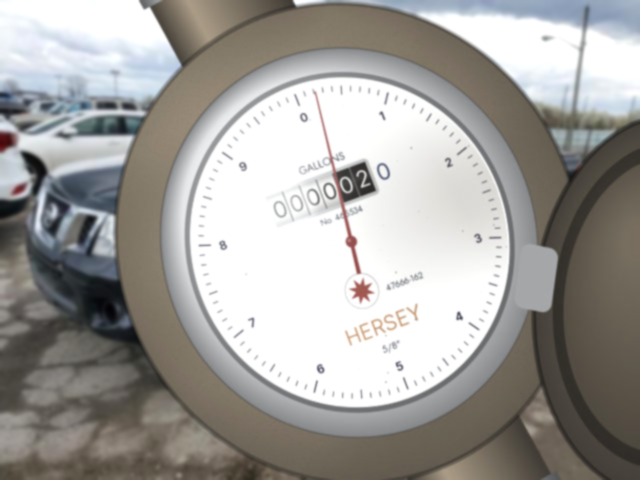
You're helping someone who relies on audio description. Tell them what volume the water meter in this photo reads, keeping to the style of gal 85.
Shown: gal 20.2
